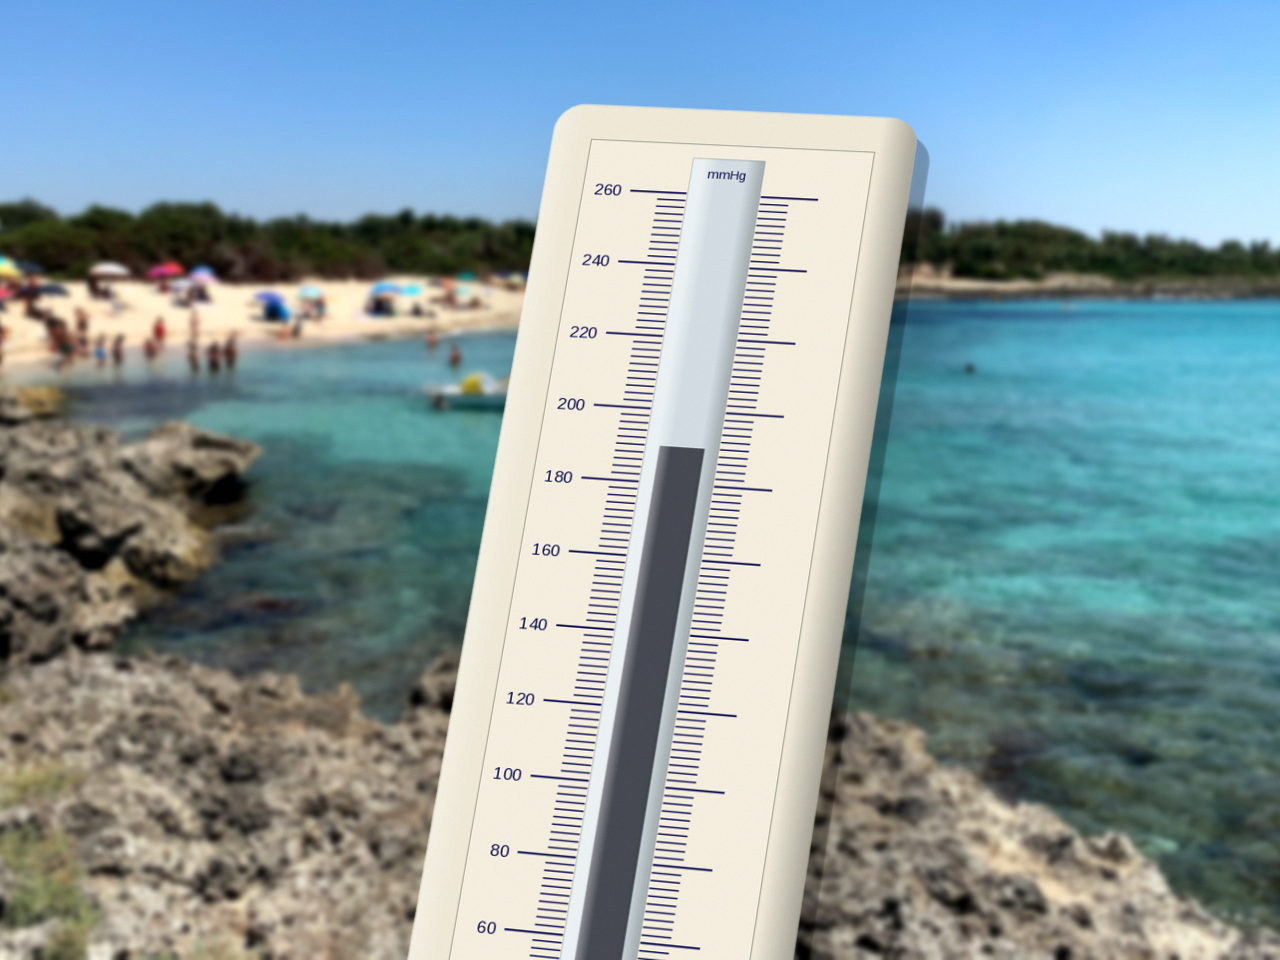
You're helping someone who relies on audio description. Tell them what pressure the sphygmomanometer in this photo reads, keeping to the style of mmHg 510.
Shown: mmHg 190
